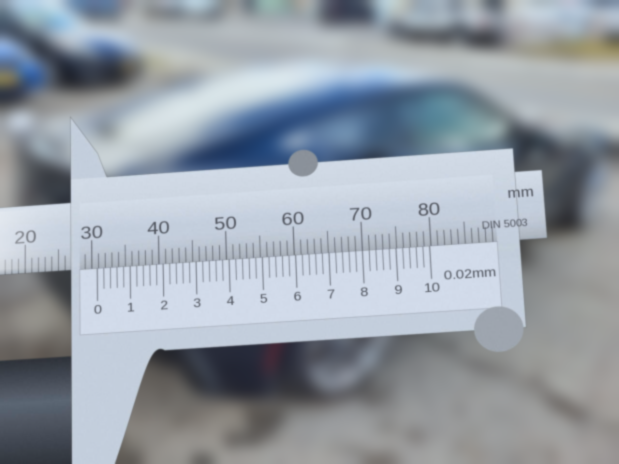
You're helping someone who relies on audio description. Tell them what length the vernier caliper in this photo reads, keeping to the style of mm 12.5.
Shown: mm 30.8
